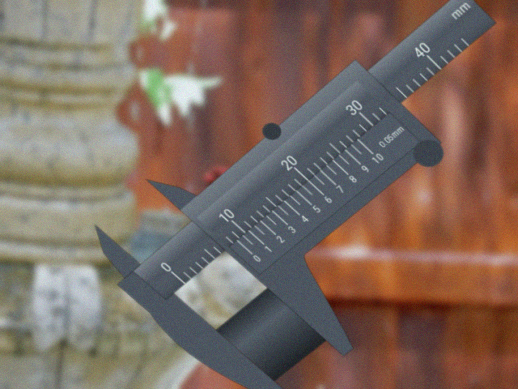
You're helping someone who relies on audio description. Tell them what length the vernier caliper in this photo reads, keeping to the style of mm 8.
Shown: mm 8.6
